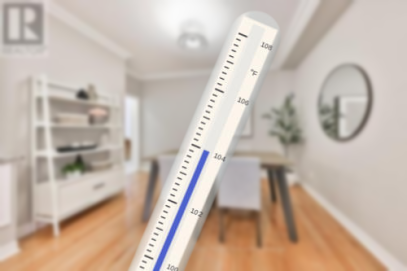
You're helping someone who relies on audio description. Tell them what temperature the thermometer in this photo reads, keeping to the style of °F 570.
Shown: °F 104
